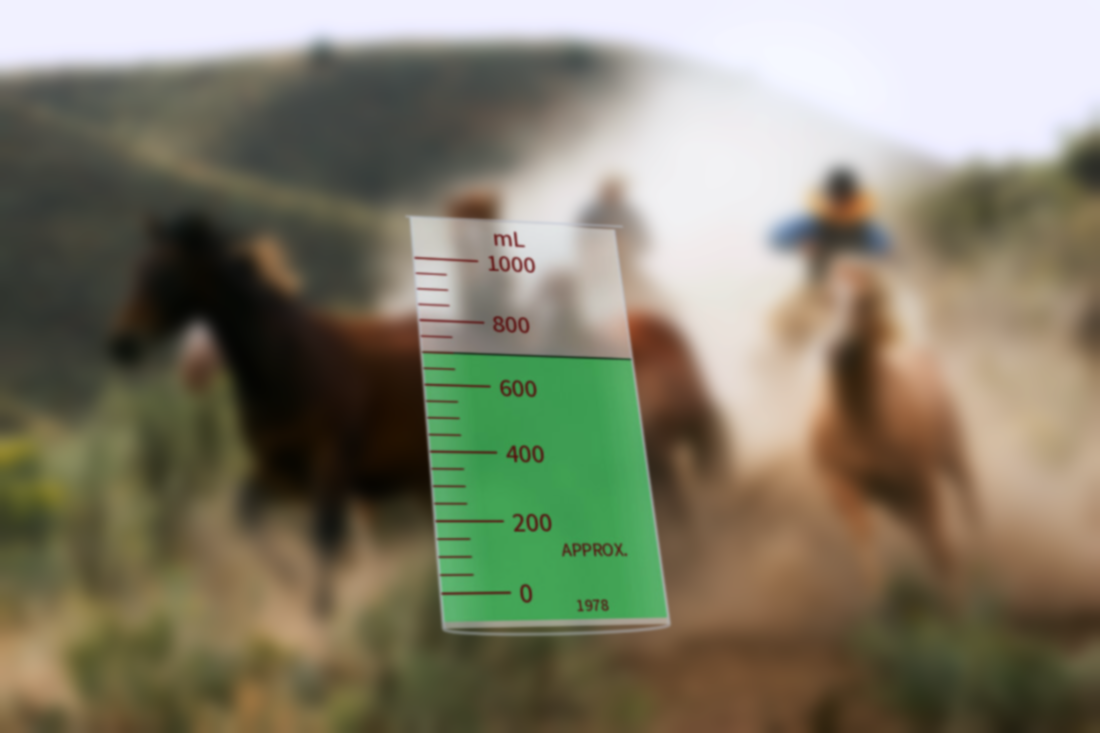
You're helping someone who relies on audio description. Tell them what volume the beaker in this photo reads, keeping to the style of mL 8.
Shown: mL 700
